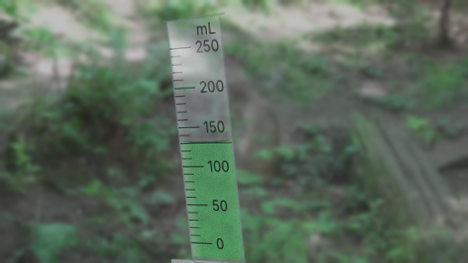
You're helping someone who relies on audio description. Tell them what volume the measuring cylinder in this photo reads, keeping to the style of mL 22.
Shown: mL 130
